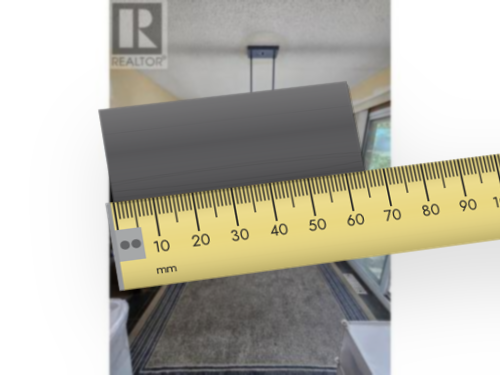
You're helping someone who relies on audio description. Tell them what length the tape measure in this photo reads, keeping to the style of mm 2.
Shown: mm 65
